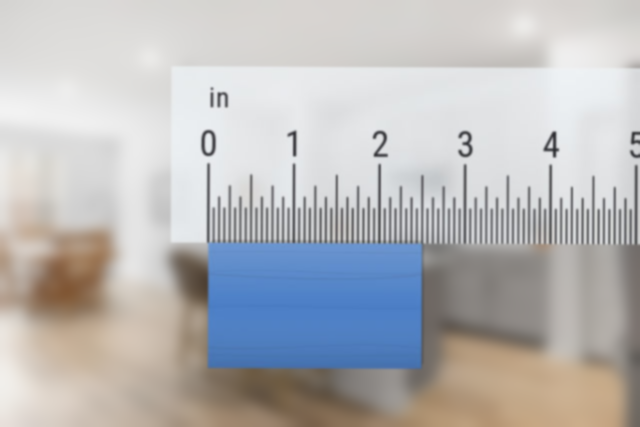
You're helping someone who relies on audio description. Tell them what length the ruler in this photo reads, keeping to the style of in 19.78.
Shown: in 2.5
